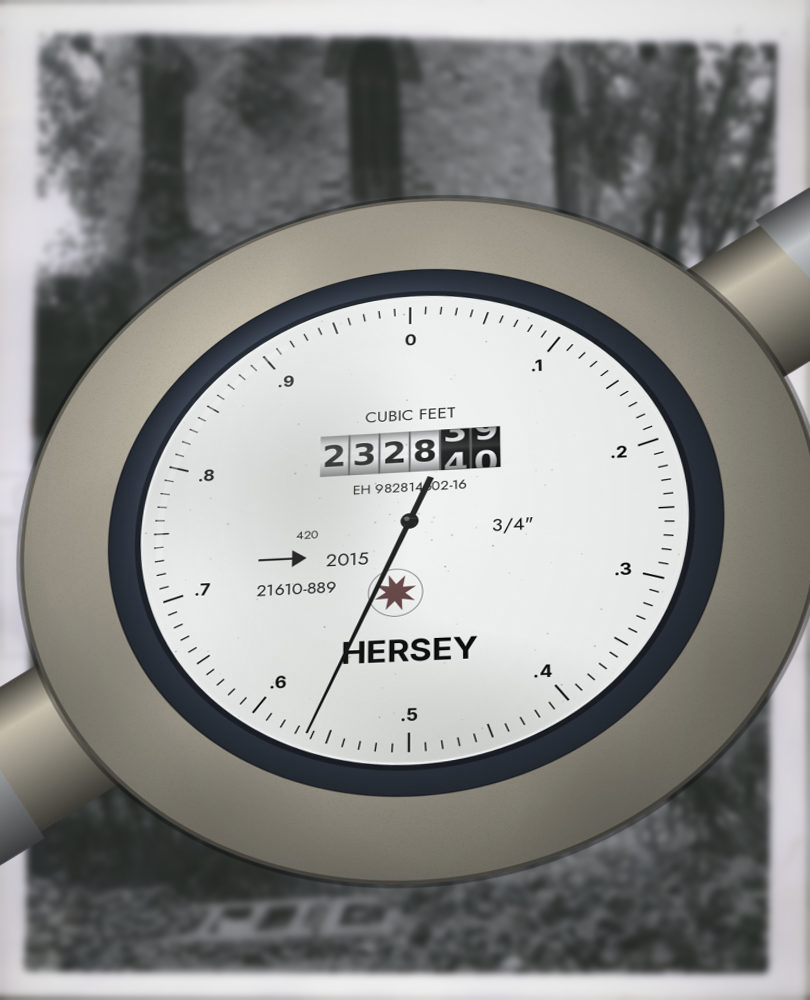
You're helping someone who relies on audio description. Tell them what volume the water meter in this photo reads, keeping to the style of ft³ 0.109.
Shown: ft³ 232839.56
